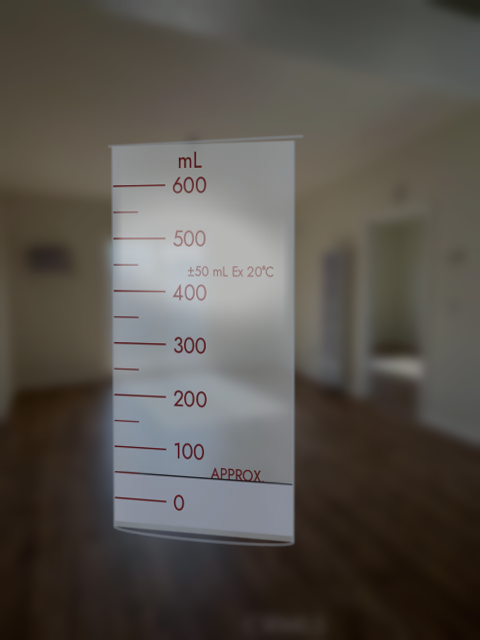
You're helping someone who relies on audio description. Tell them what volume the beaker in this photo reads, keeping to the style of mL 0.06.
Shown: mL 50
